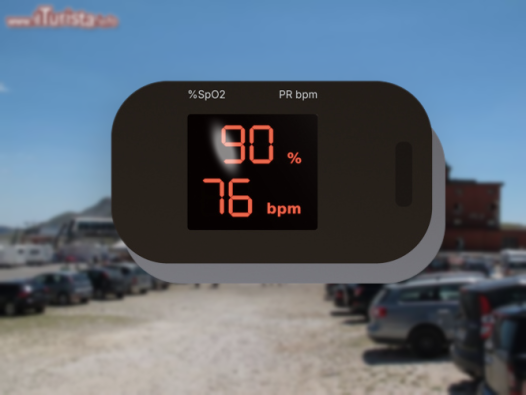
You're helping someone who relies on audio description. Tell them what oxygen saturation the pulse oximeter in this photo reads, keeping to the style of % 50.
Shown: % 90
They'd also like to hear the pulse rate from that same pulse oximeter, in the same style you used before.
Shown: bpm 76
